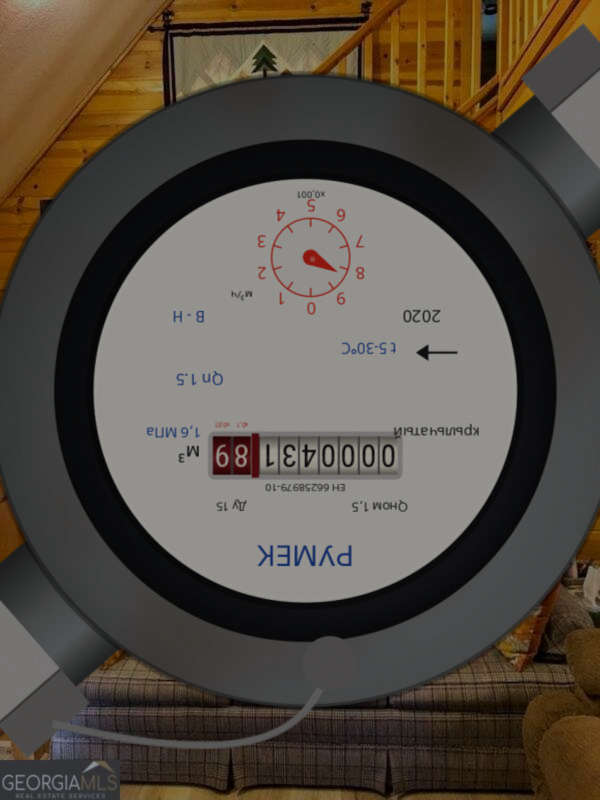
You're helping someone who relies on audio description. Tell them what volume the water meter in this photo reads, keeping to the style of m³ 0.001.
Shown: m³ 431.898
